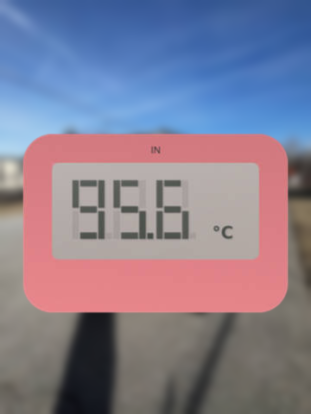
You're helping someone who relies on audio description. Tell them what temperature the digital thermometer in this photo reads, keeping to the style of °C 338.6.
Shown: °C 95.6
